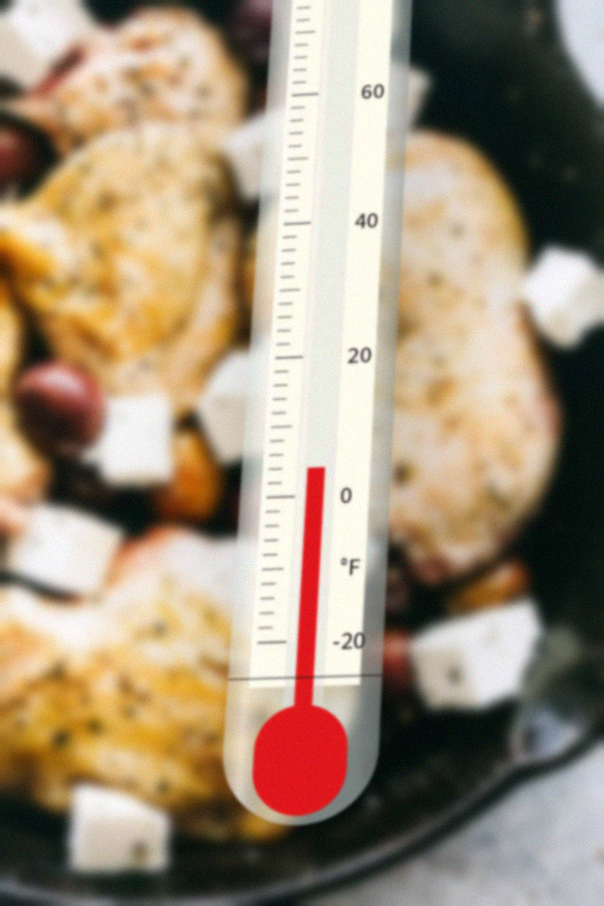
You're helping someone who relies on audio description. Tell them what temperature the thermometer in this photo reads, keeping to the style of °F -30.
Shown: °F 4
